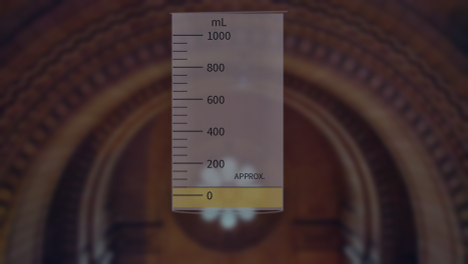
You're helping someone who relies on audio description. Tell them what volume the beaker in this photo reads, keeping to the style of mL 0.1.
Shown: mL 50
